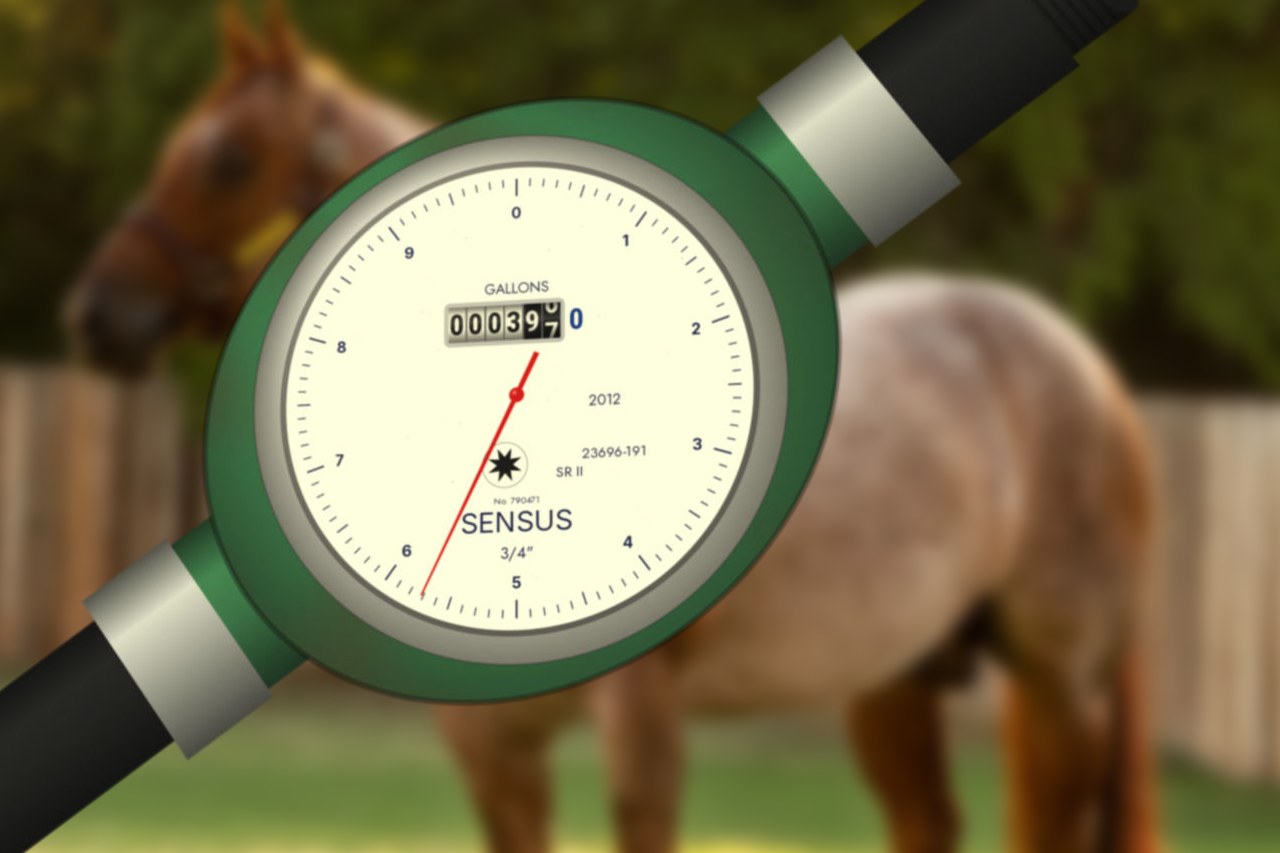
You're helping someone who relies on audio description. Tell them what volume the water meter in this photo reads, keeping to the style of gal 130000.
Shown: gal 3965.7
